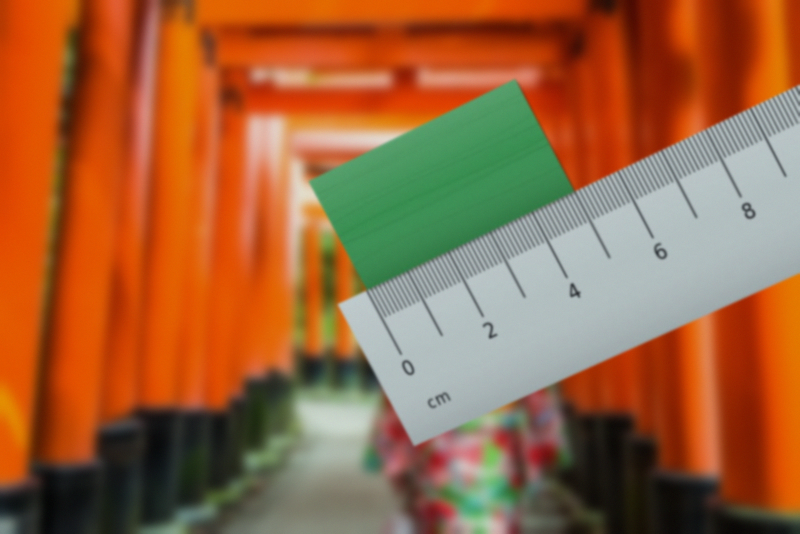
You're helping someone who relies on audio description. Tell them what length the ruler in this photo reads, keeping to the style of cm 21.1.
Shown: cm 5
